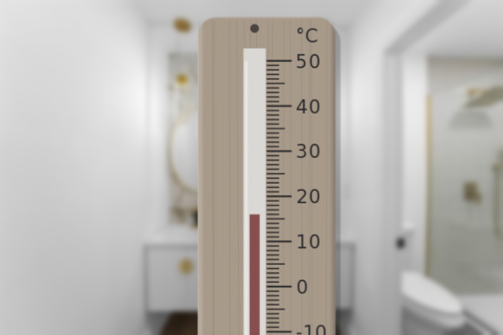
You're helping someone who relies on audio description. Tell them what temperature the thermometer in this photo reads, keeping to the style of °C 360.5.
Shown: °C 16
